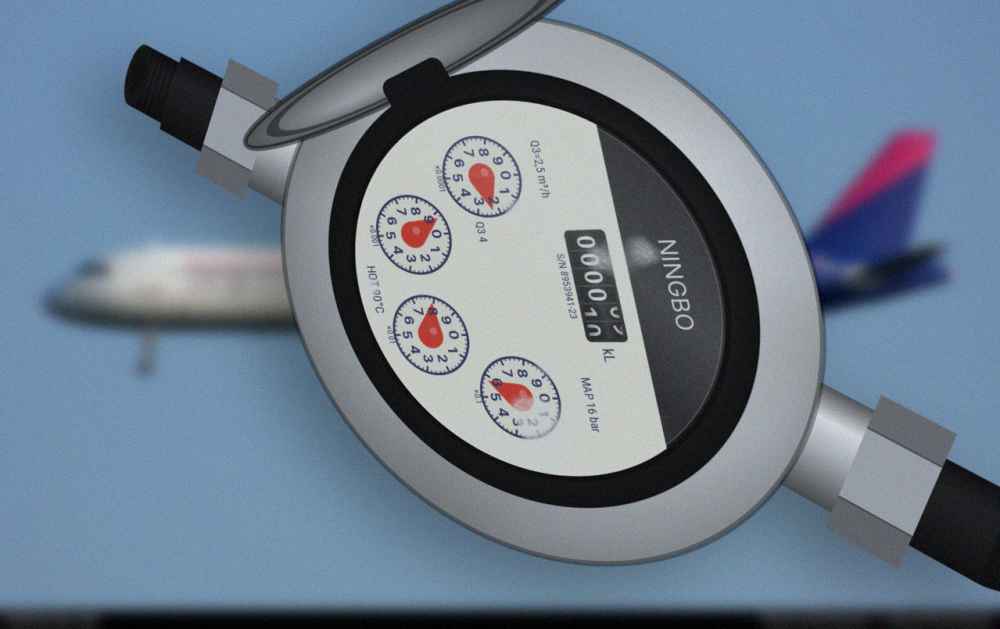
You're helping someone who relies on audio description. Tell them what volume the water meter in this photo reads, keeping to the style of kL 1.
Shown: kL 9.5792
